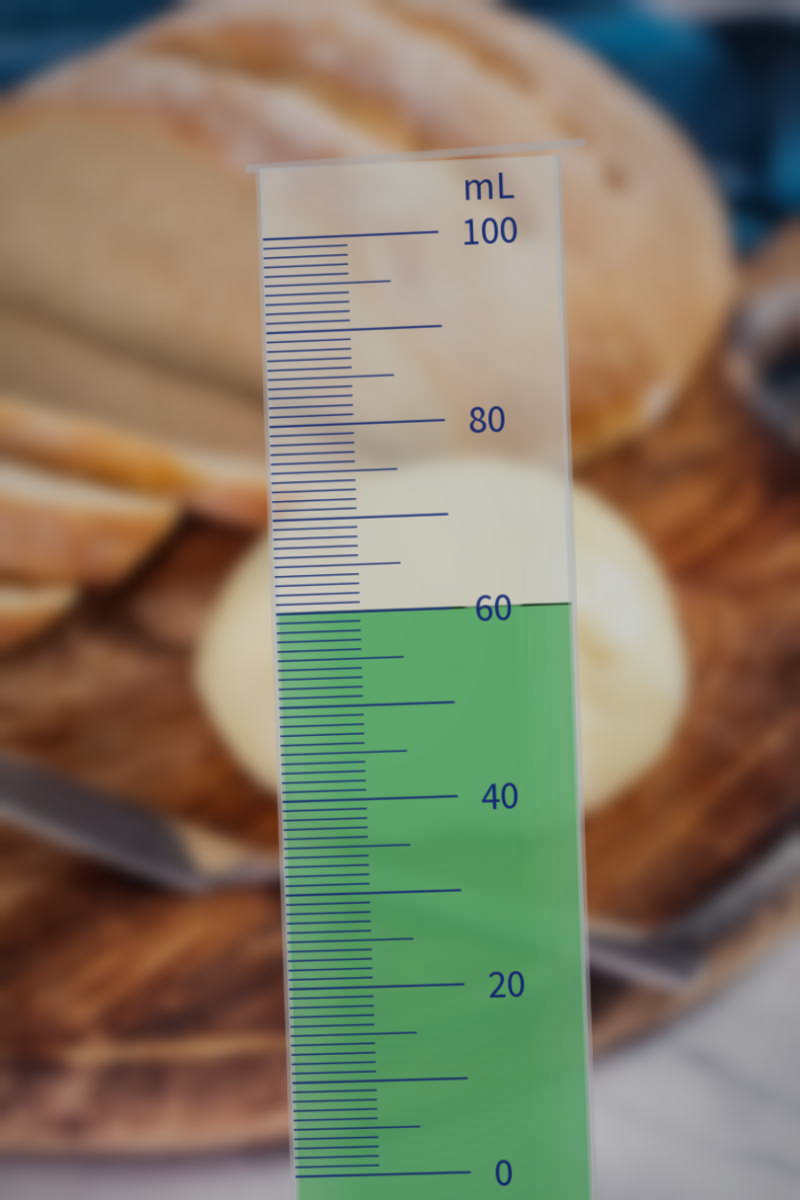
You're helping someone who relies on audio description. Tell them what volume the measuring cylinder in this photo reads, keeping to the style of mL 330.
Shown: mL 60
